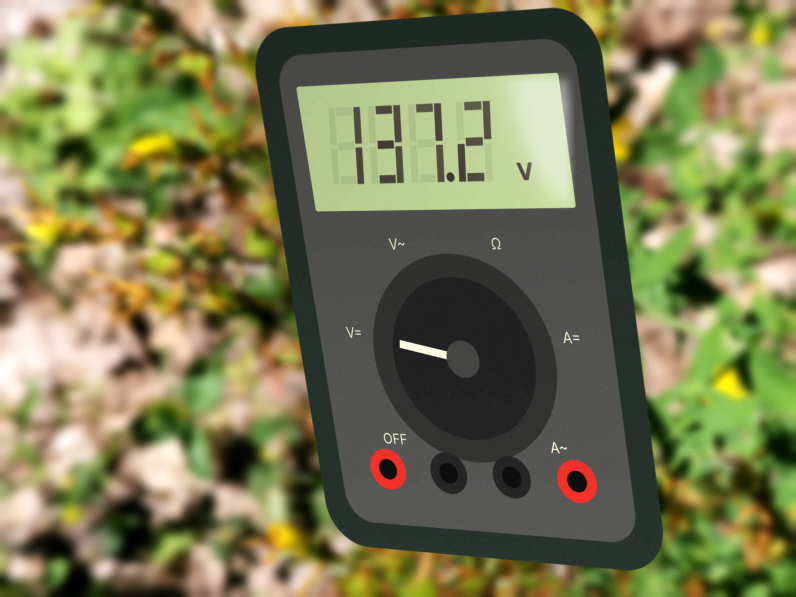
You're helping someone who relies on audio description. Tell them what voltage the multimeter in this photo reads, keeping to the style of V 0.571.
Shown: V 137.2
